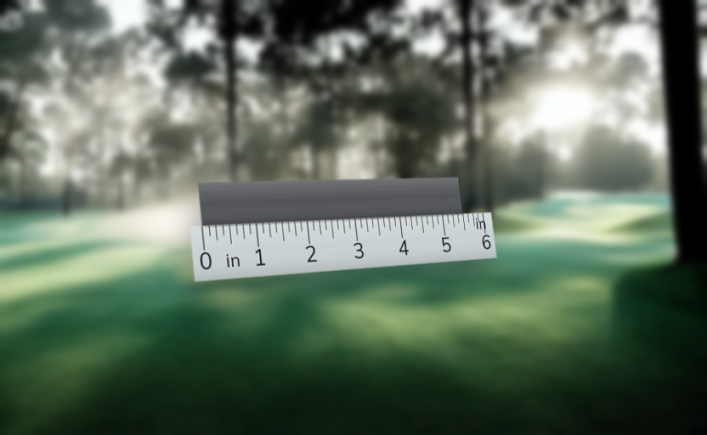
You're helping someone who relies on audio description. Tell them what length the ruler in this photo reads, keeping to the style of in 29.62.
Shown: in 5.5
